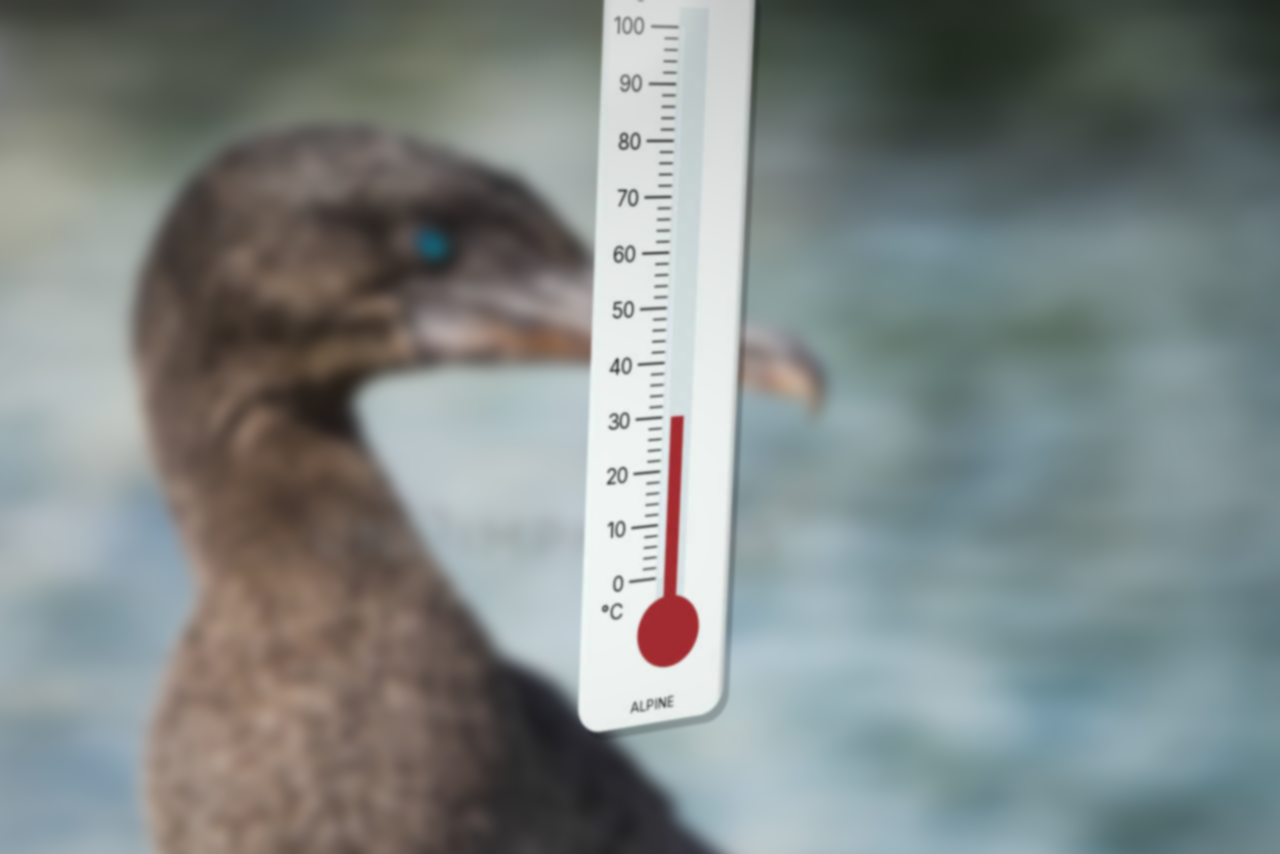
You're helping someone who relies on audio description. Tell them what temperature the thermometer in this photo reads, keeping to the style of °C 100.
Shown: °C 30
